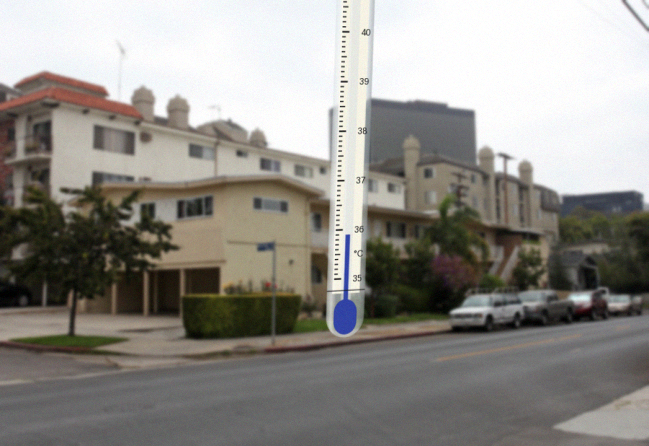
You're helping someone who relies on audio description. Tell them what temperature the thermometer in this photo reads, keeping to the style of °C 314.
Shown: °C 35.9
